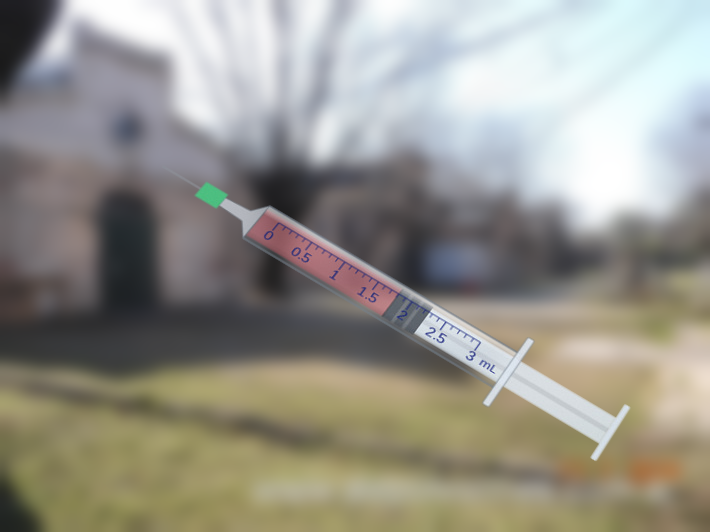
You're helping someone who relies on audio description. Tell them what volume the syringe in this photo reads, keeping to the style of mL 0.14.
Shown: mL 1.8
